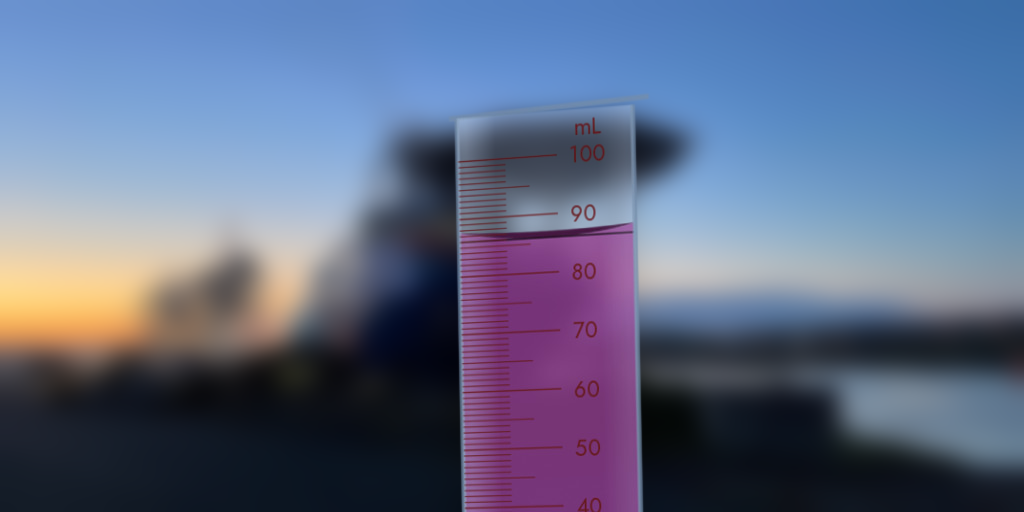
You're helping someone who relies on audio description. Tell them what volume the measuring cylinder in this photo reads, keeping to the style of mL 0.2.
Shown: mL 86
